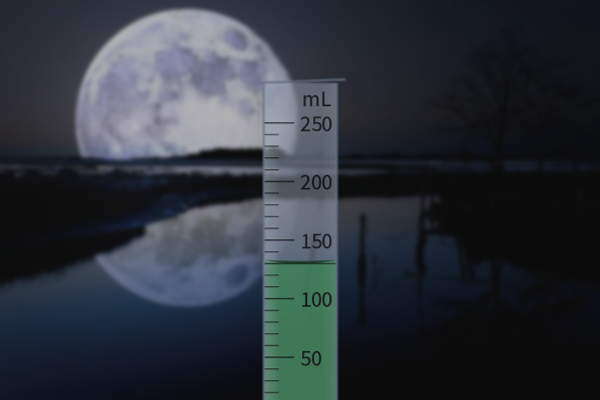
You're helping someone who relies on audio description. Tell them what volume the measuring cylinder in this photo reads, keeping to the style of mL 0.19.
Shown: mL 130
